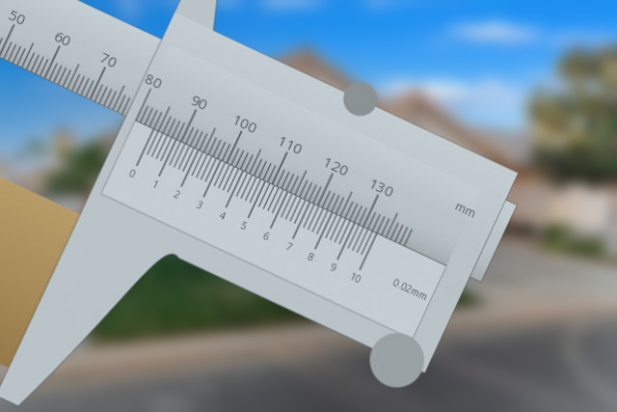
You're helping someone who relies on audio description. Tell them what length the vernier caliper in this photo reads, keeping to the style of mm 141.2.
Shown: mm 84.0
